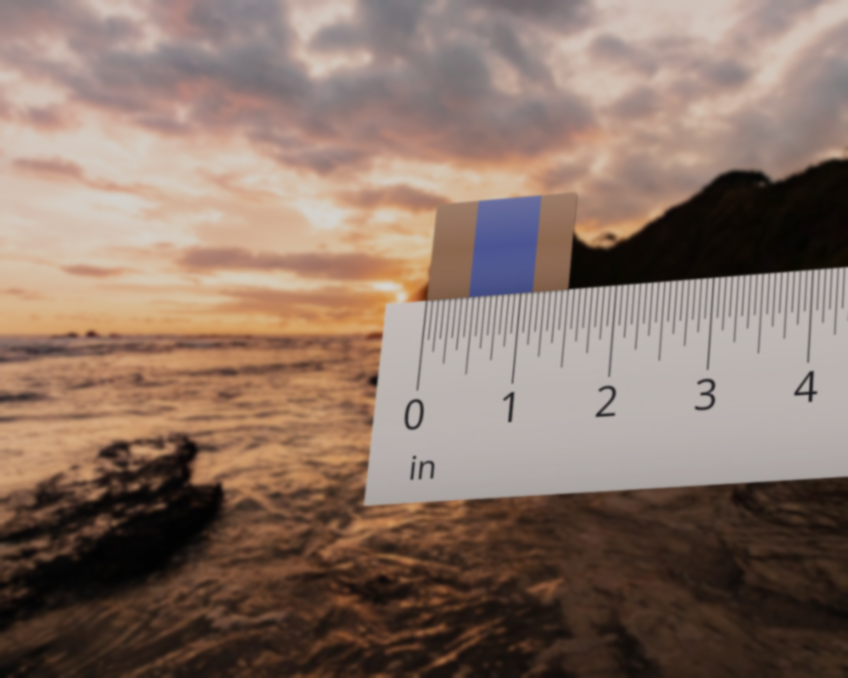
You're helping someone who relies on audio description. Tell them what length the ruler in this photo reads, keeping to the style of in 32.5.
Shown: in 1.5
